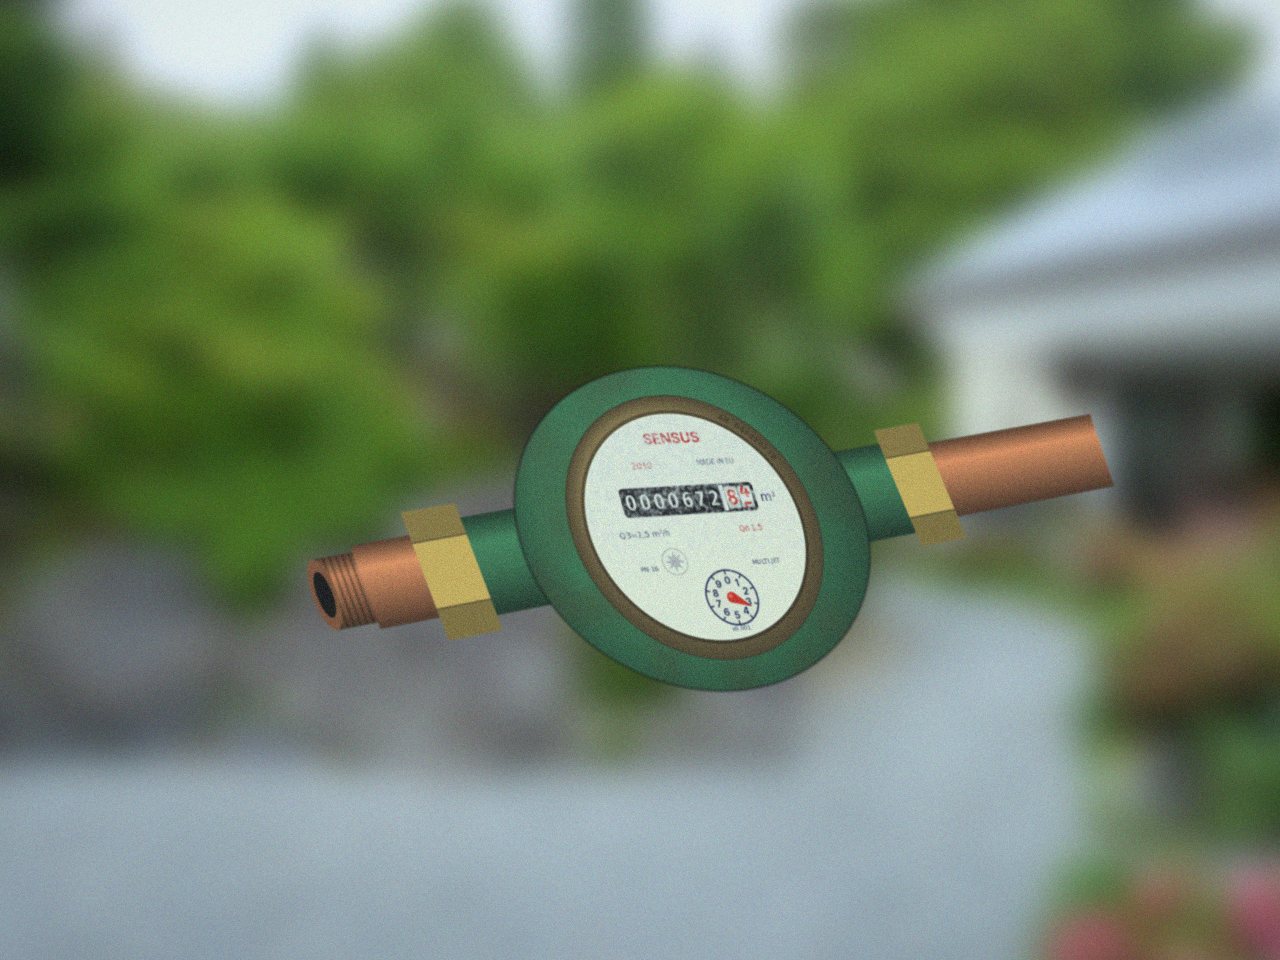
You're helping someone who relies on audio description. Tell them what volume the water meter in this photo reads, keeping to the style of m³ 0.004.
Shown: m³ 672.843
